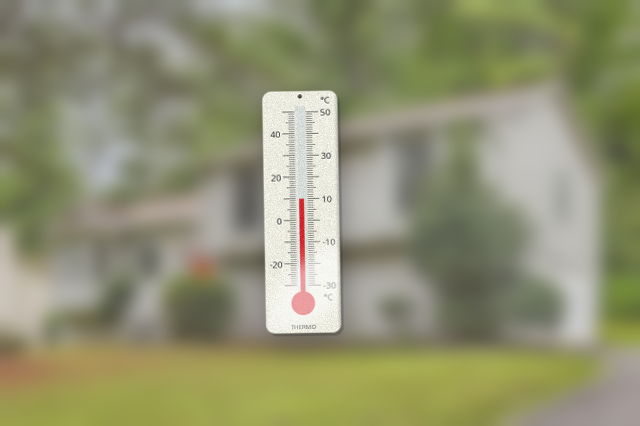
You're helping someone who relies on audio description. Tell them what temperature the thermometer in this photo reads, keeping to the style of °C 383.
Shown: °C 10
